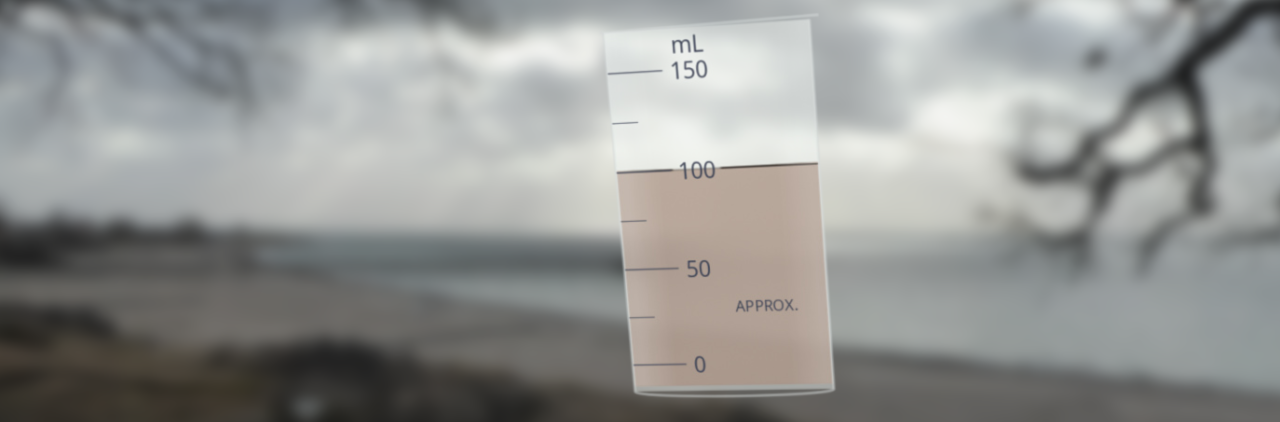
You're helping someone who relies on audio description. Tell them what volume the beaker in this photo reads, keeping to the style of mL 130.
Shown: mL 100
